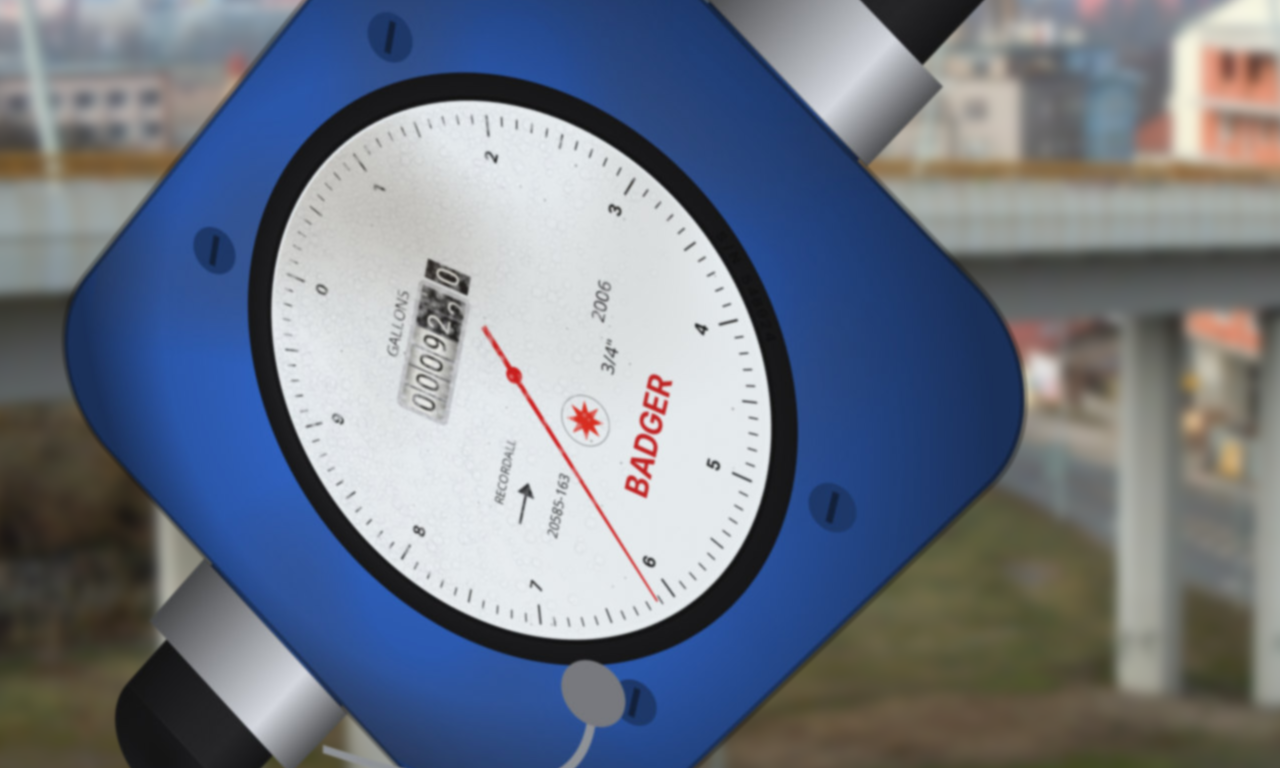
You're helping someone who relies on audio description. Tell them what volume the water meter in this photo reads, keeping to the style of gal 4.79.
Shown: gal 9216.1
